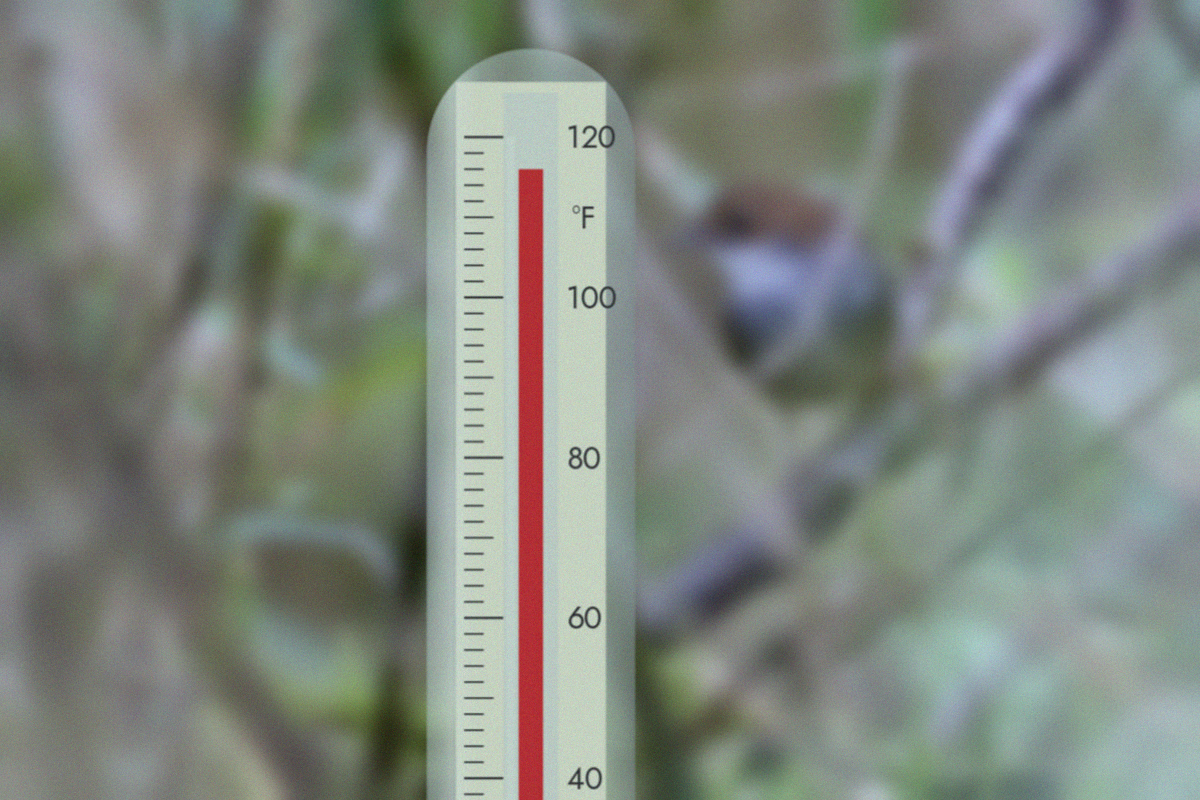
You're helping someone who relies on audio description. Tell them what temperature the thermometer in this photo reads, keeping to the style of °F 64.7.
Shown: °F 116
